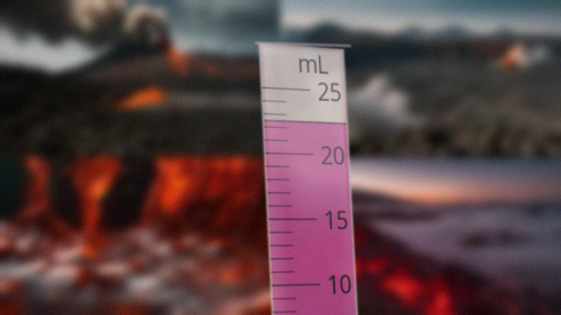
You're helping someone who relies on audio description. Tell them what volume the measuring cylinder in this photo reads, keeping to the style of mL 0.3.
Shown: mL 22.5
